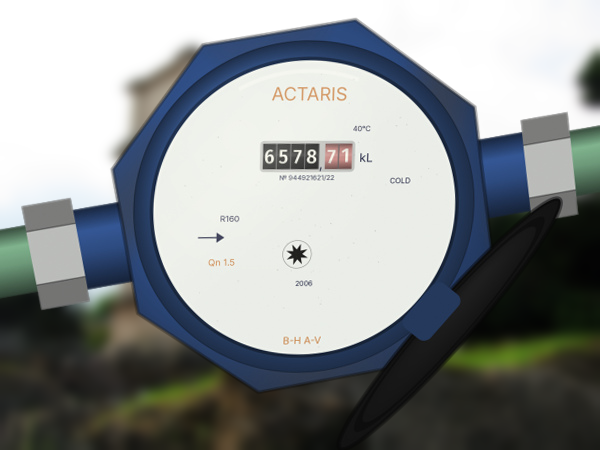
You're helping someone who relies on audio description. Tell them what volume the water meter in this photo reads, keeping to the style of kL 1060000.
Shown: kL 6578.71
